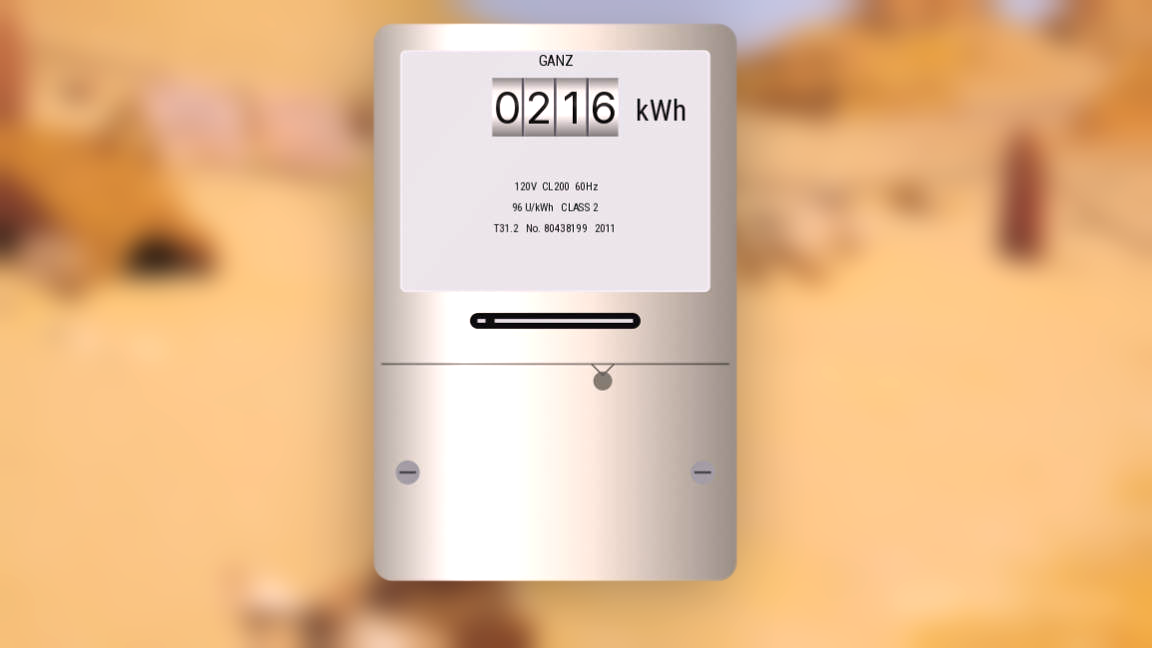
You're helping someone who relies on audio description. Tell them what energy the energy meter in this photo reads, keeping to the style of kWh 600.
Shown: kWh 216
